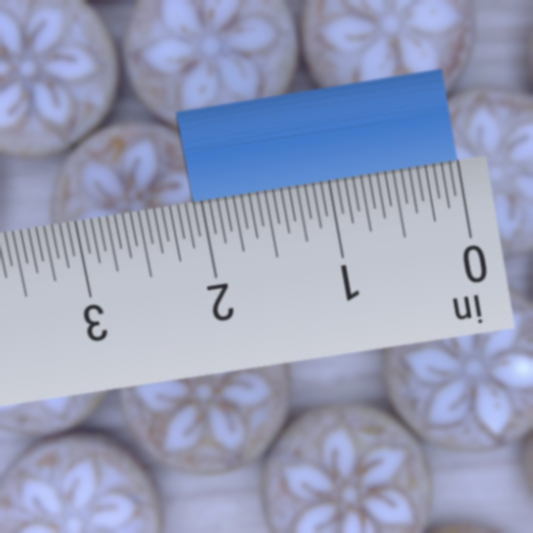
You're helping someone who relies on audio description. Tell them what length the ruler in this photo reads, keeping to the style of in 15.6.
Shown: in 2.0625
